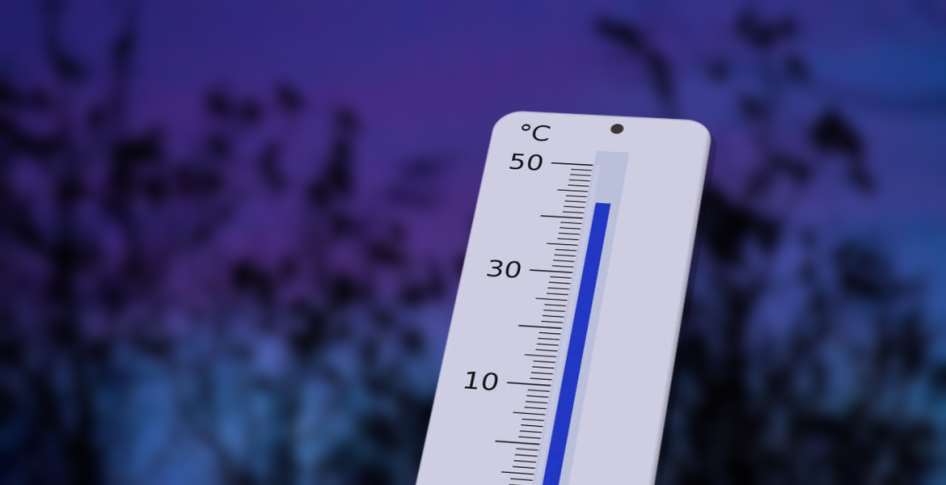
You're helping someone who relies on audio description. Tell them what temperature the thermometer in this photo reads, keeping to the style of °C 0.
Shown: °C 43
